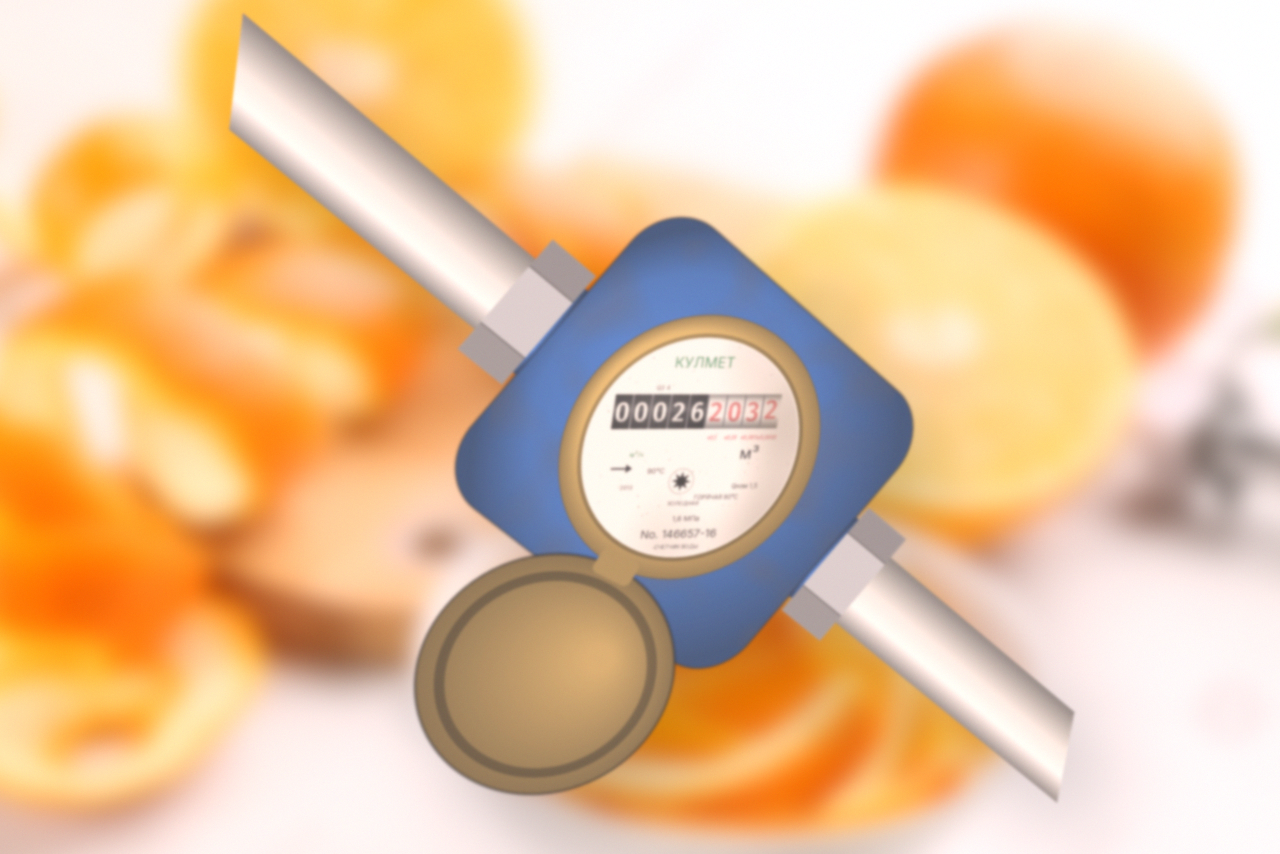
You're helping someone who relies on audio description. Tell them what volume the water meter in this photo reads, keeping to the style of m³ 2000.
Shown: m³ 26.2032
